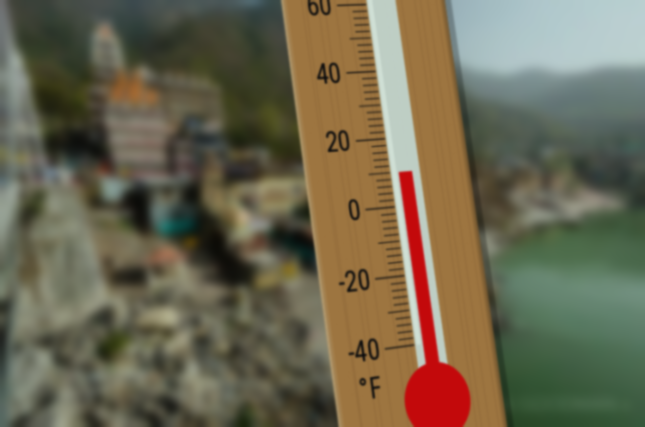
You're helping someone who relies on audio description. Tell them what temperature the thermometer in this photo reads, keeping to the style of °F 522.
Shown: °F 10
